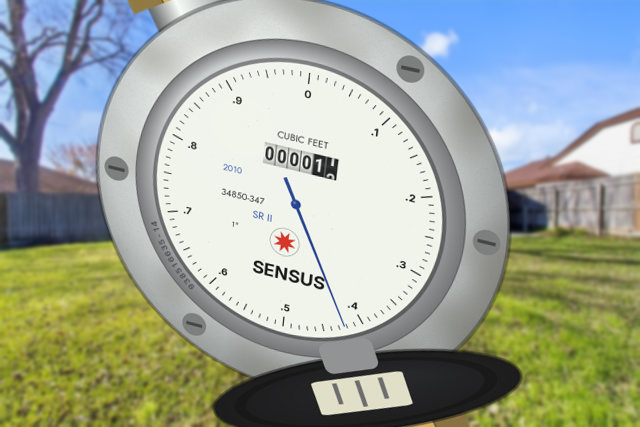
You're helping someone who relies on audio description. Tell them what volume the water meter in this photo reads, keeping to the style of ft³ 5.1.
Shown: ft³ 11.42
